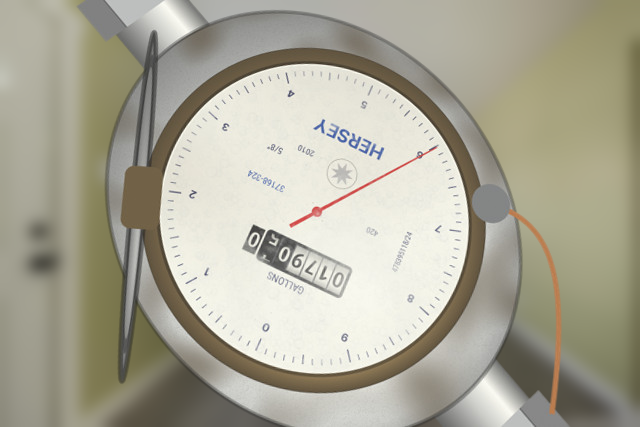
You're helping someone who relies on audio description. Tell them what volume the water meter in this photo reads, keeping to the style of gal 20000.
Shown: gal 179046.0
